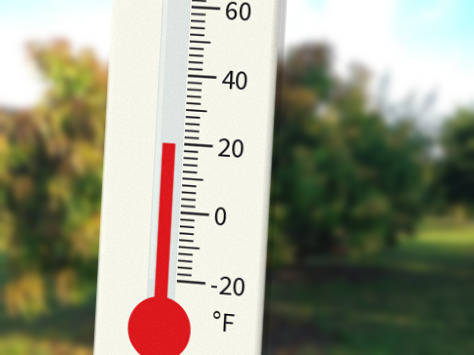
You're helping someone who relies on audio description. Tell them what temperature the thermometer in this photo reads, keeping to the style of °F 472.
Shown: °F 20
